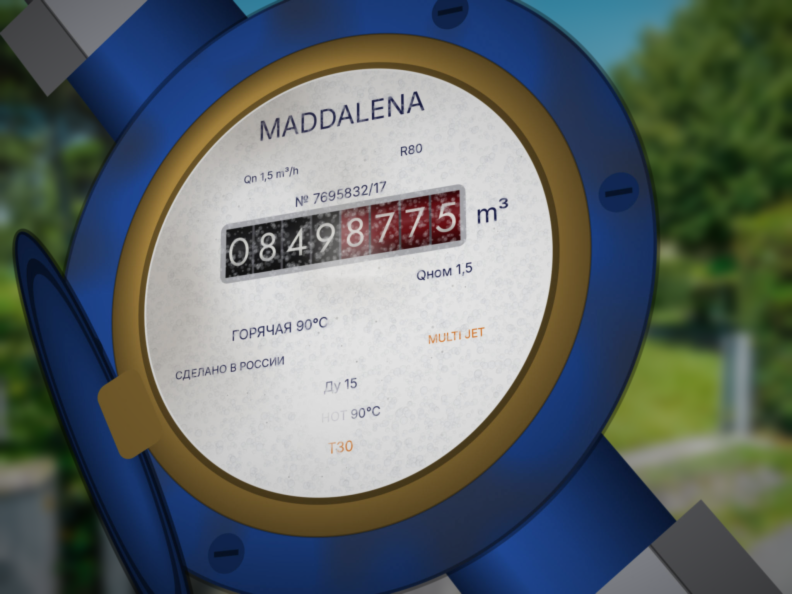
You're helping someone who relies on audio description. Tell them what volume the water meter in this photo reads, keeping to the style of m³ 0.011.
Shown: m³ 849.8775
